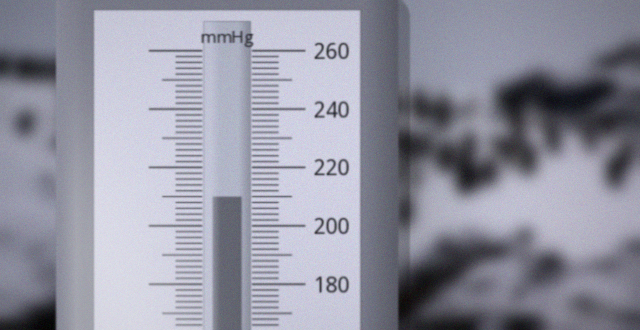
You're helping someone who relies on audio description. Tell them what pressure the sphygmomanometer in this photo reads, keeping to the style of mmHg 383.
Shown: mmHg 210
